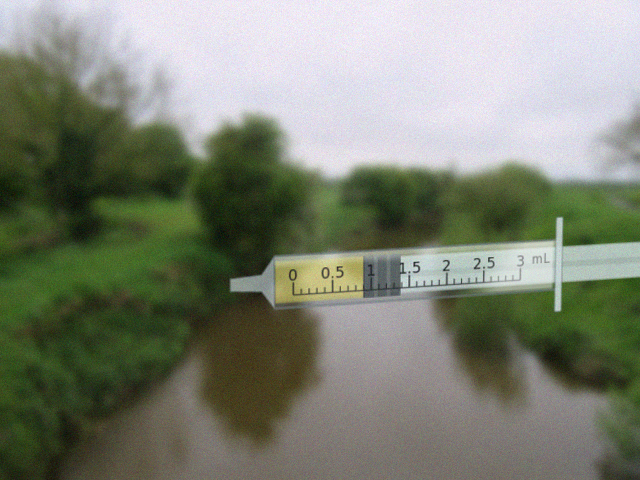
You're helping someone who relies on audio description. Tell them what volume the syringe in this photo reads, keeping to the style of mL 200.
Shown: mL 0.9
